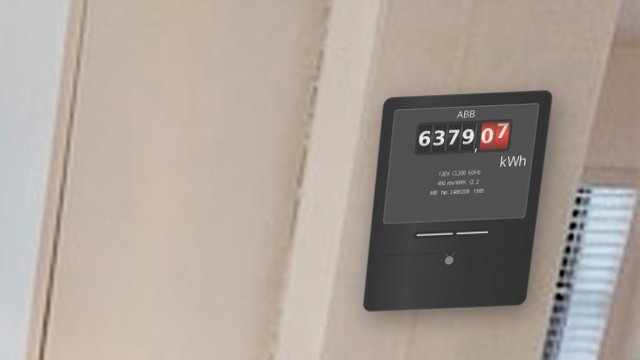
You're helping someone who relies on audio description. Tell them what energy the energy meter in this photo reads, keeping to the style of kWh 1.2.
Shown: kWh 6379.07
